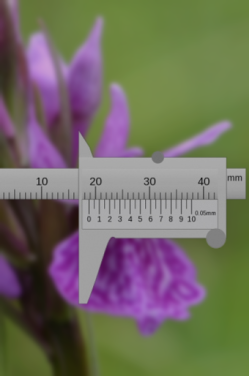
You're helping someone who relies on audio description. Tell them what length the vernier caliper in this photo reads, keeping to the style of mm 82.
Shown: mm 18.8
